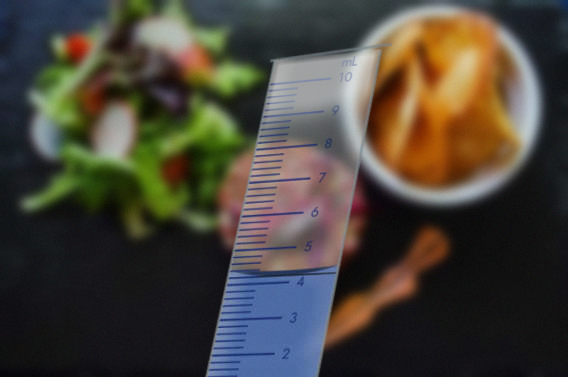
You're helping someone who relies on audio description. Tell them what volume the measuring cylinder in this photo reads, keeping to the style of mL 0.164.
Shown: mL 4.2
